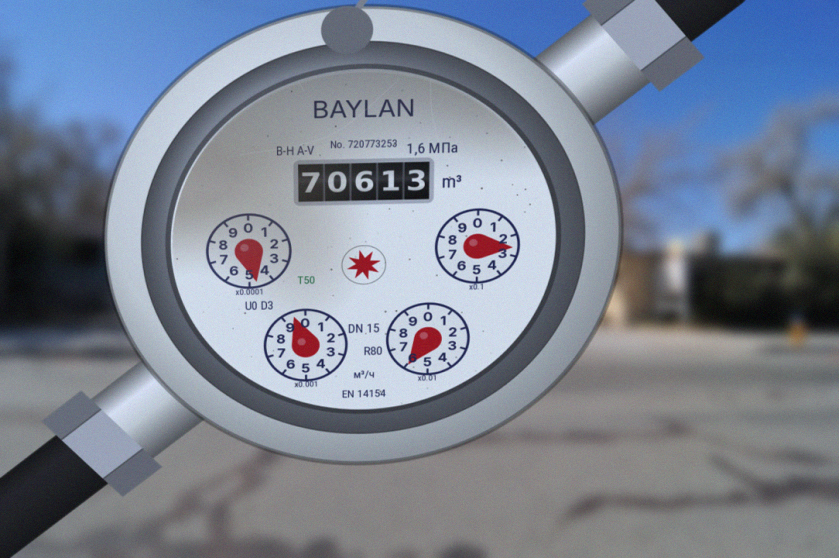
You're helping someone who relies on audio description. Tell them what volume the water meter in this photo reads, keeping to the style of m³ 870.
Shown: m³ 70613.2594
